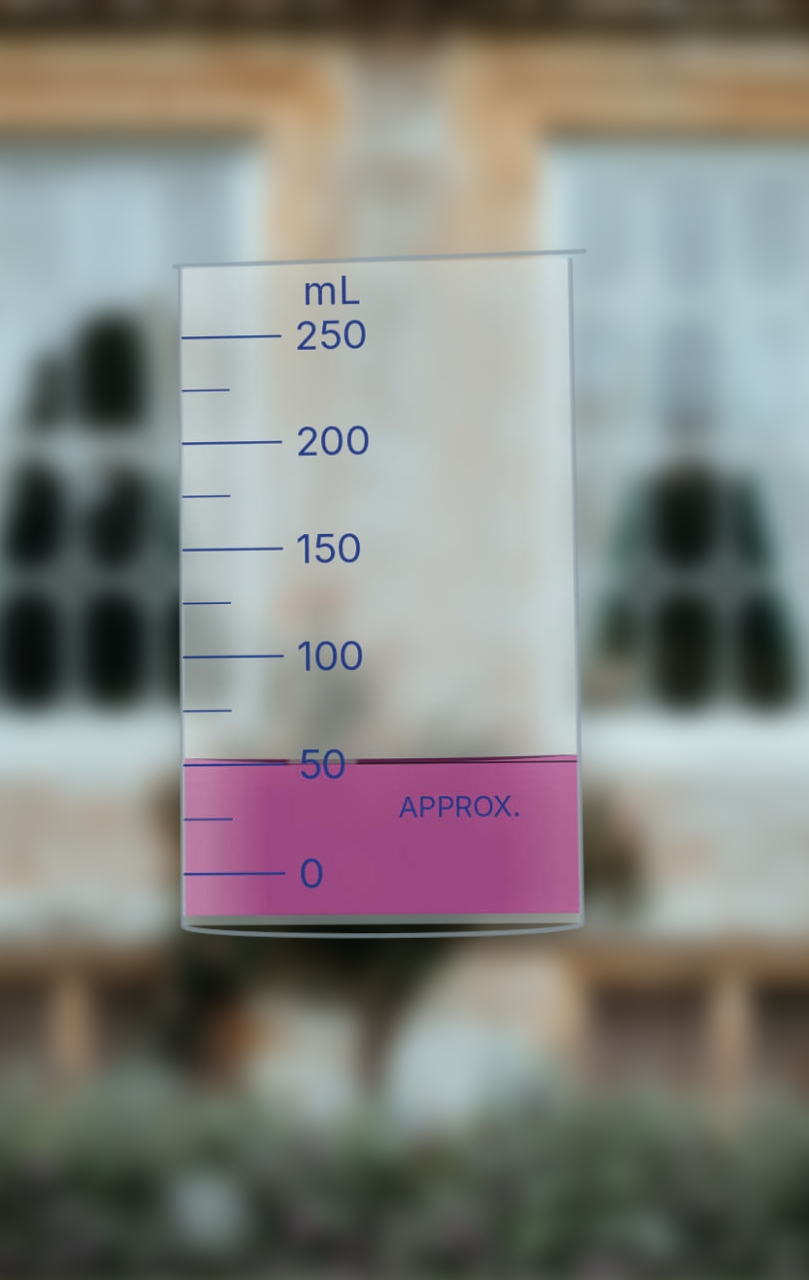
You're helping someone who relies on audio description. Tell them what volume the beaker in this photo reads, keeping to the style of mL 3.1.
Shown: mL 50
